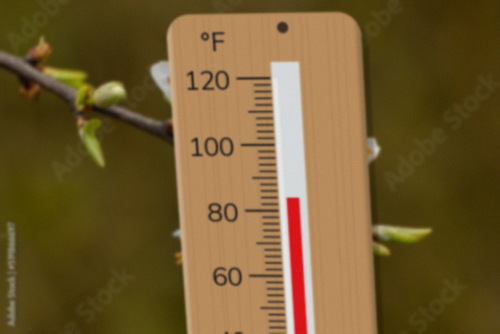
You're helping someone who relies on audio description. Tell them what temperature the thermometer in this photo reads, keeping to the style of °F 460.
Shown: °F 84
